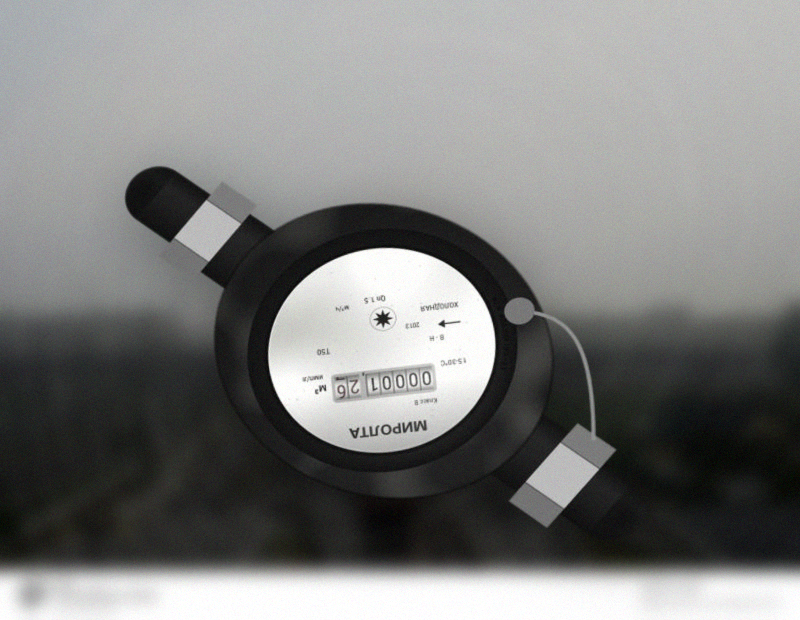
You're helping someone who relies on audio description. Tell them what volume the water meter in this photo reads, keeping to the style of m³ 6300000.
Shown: m³ 1.26
